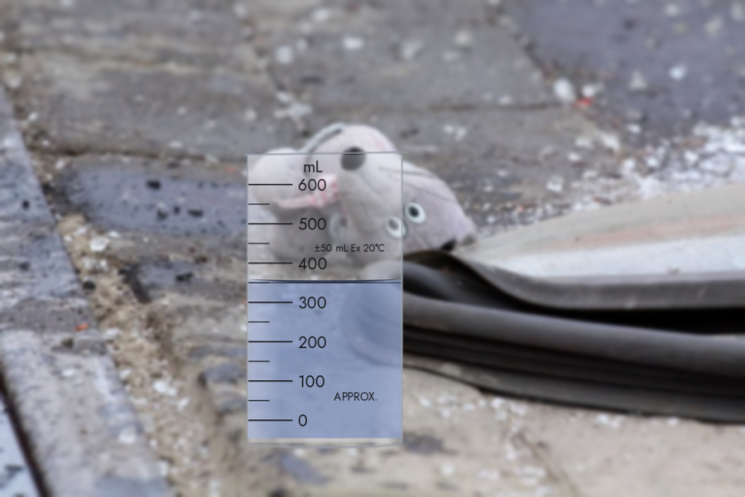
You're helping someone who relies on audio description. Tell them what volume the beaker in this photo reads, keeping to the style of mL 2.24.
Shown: mL 350
